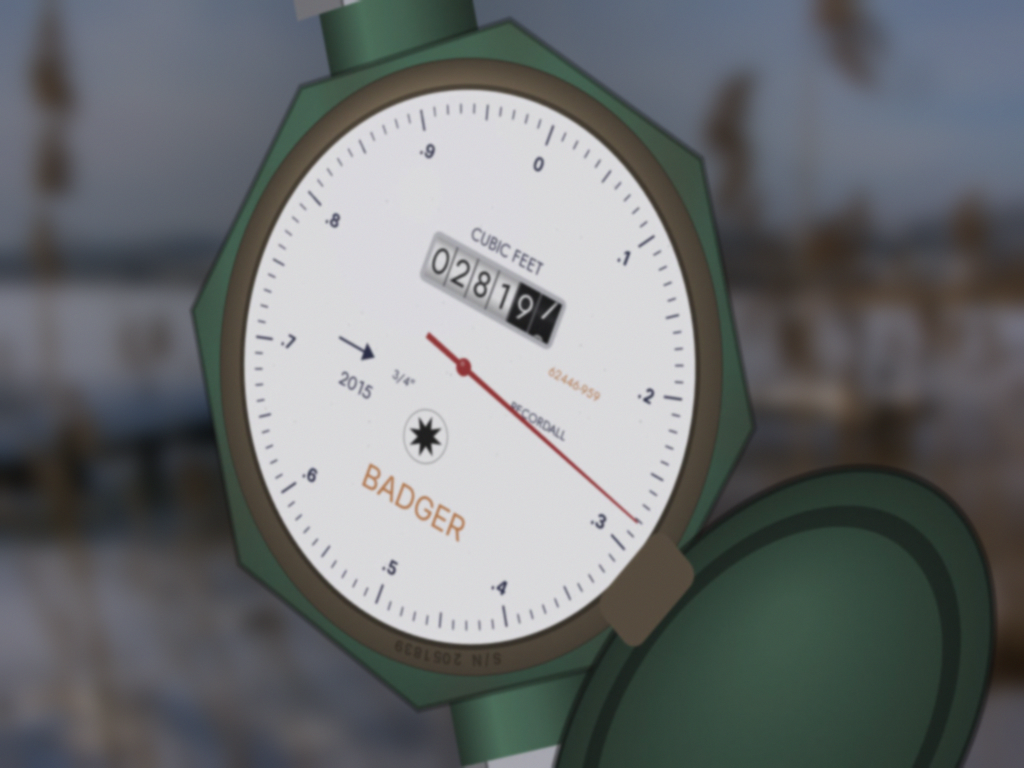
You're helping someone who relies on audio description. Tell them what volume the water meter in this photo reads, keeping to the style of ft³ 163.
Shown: ft³ 28197.28
